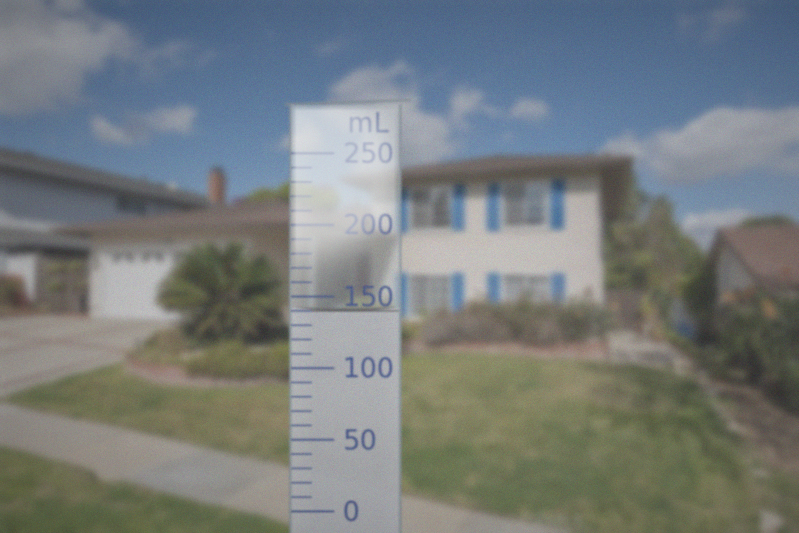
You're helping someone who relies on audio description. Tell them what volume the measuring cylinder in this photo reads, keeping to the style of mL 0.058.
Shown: mL 140
